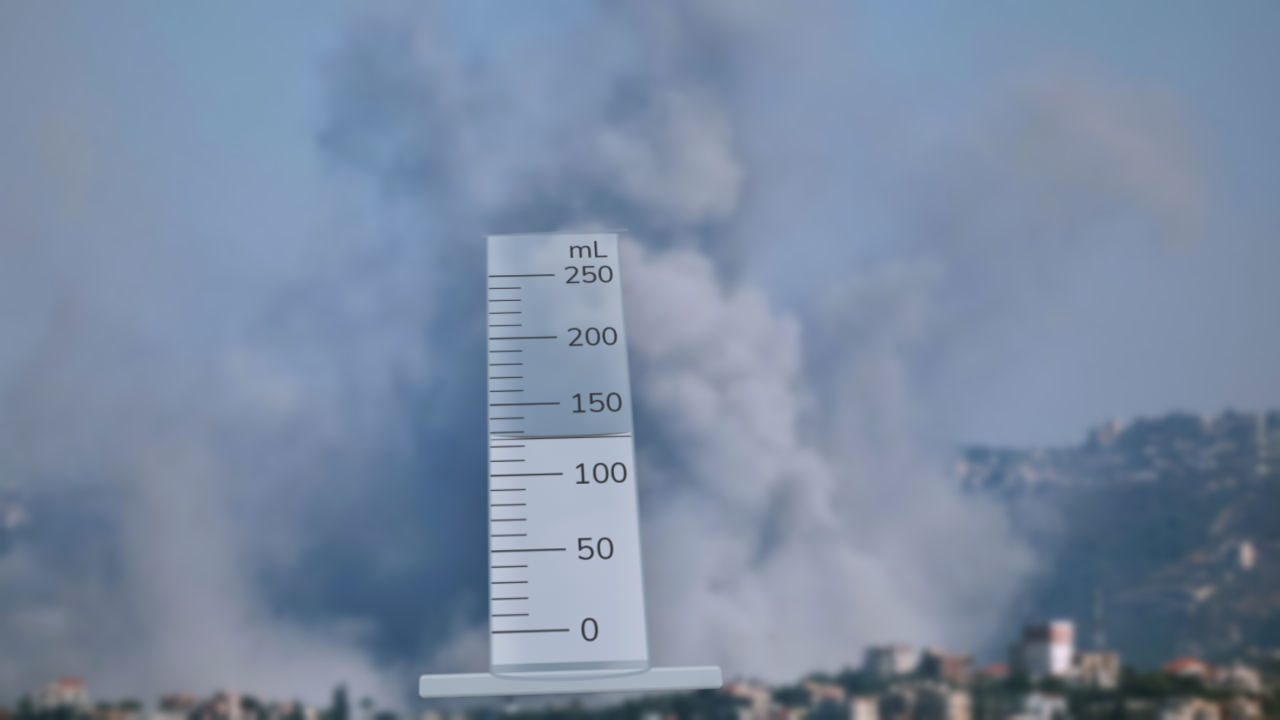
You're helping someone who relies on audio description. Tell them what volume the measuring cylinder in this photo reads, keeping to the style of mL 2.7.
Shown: mL 125
